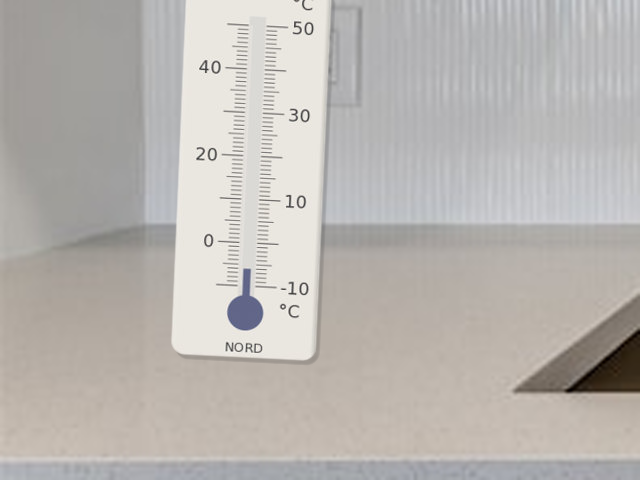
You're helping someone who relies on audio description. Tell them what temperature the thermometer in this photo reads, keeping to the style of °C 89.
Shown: °C -6
